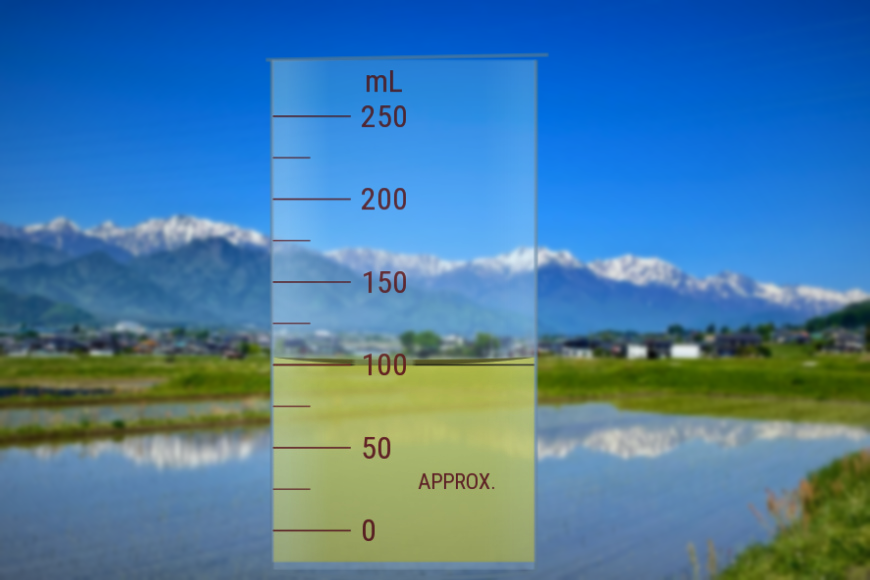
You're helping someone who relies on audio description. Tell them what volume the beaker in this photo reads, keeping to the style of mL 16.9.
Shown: mL 100
